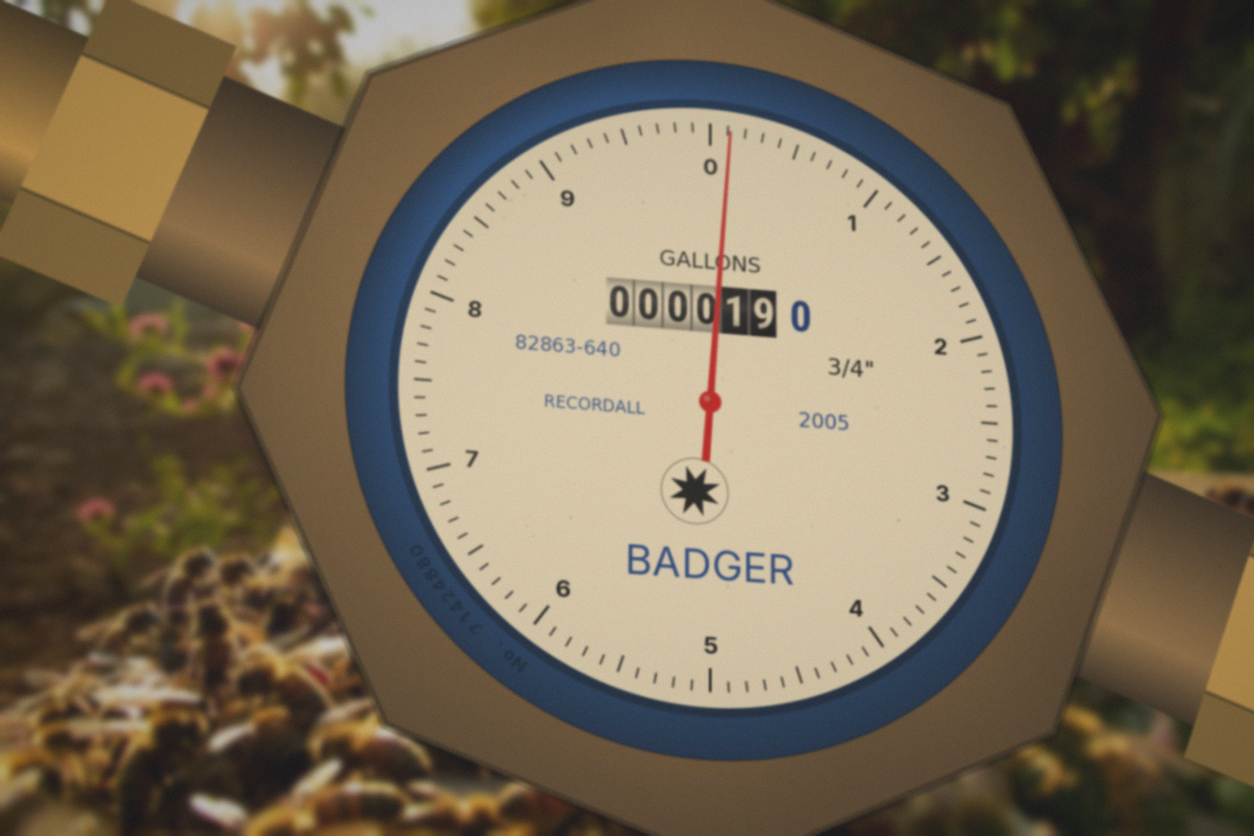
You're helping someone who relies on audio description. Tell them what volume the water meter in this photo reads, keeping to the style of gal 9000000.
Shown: gal 190.1
